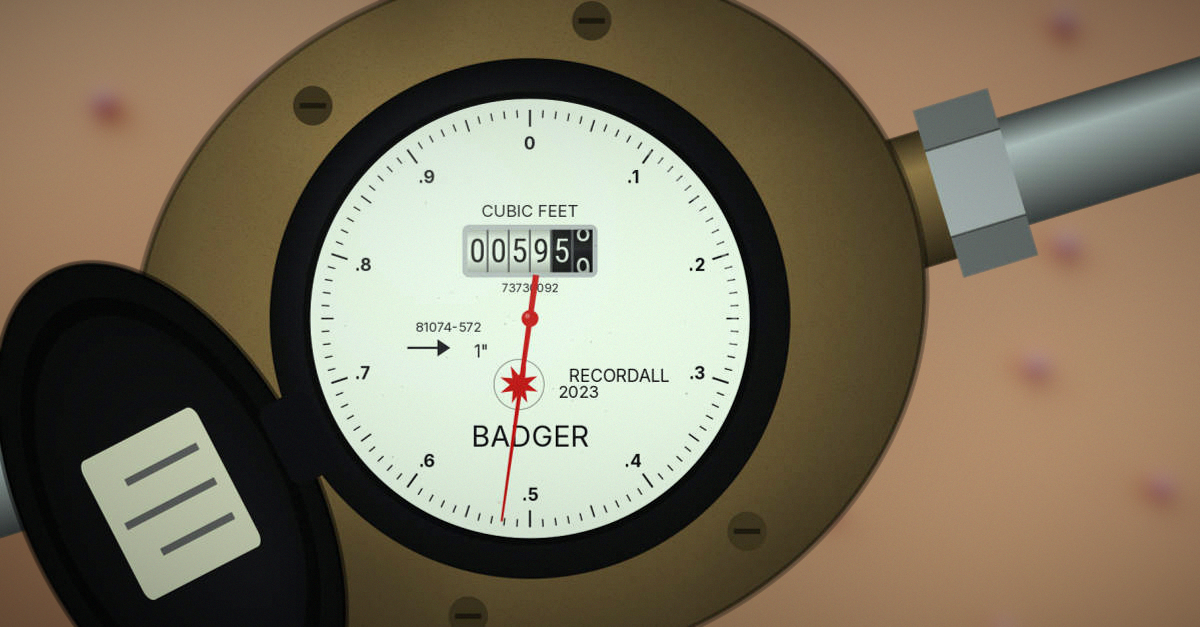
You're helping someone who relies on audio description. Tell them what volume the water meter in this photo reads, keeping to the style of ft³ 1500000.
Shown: ft³ 5958.52
